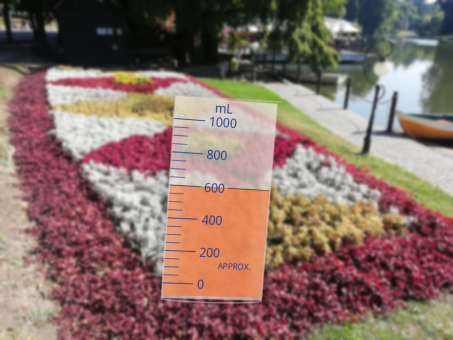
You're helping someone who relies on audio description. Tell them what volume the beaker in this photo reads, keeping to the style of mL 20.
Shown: mL 600
